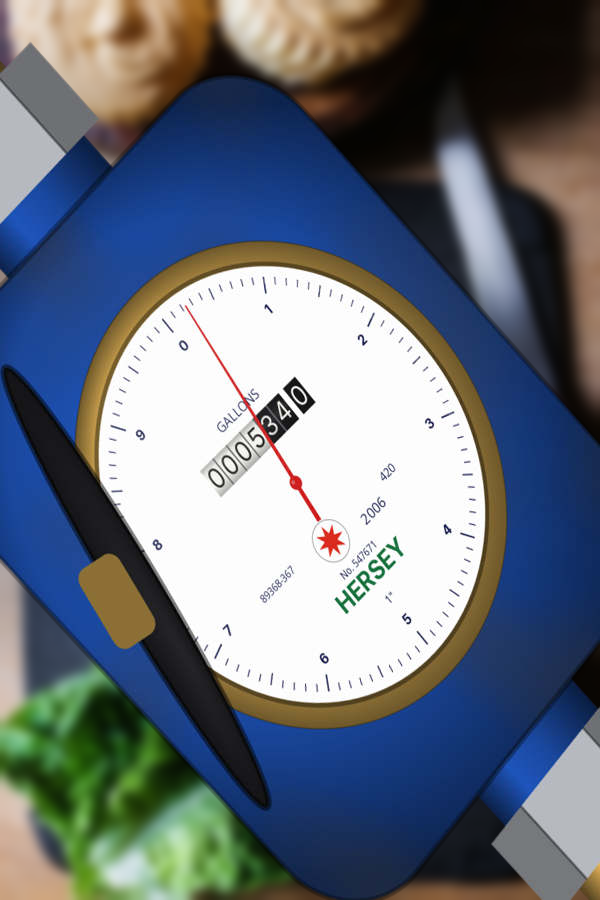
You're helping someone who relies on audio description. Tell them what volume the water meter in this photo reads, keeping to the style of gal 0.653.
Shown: gal 5340.2
